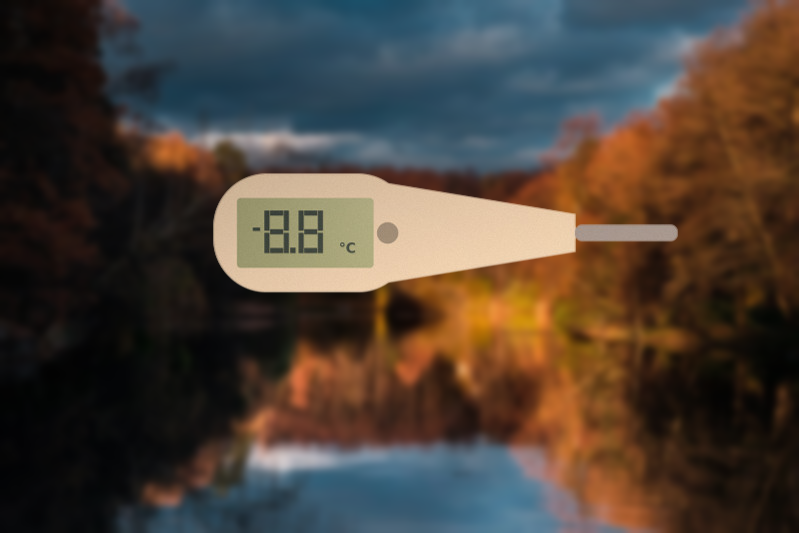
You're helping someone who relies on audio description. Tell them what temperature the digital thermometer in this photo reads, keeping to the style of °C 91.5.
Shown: °C -8.8
